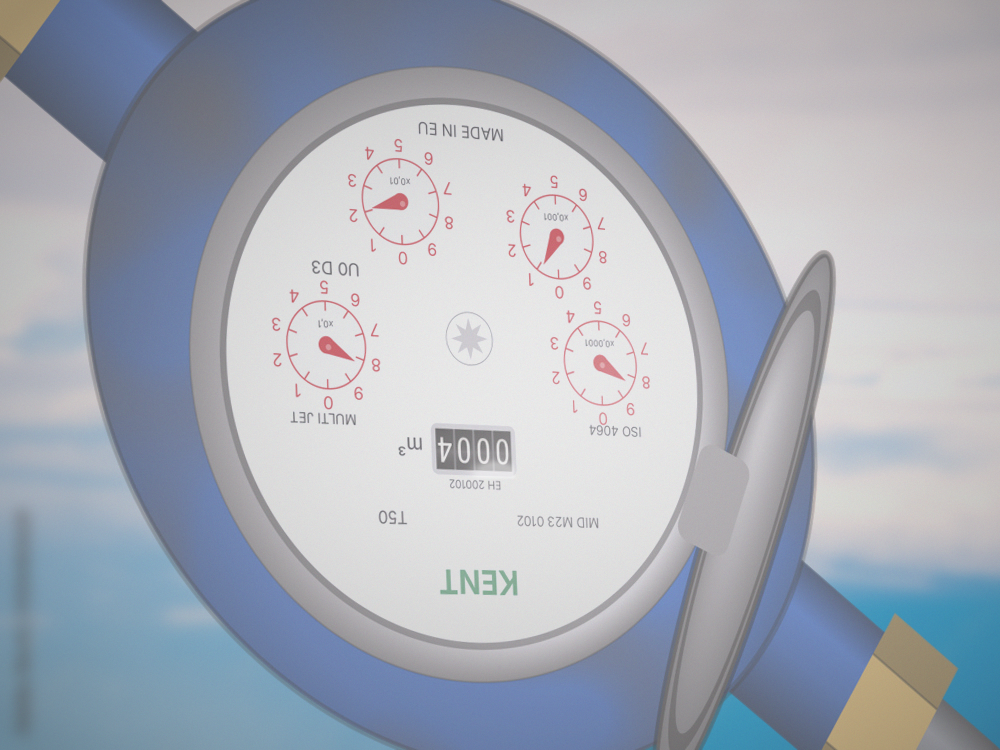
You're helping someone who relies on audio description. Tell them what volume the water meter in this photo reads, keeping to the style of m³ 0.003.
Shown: m³ 4.8208
